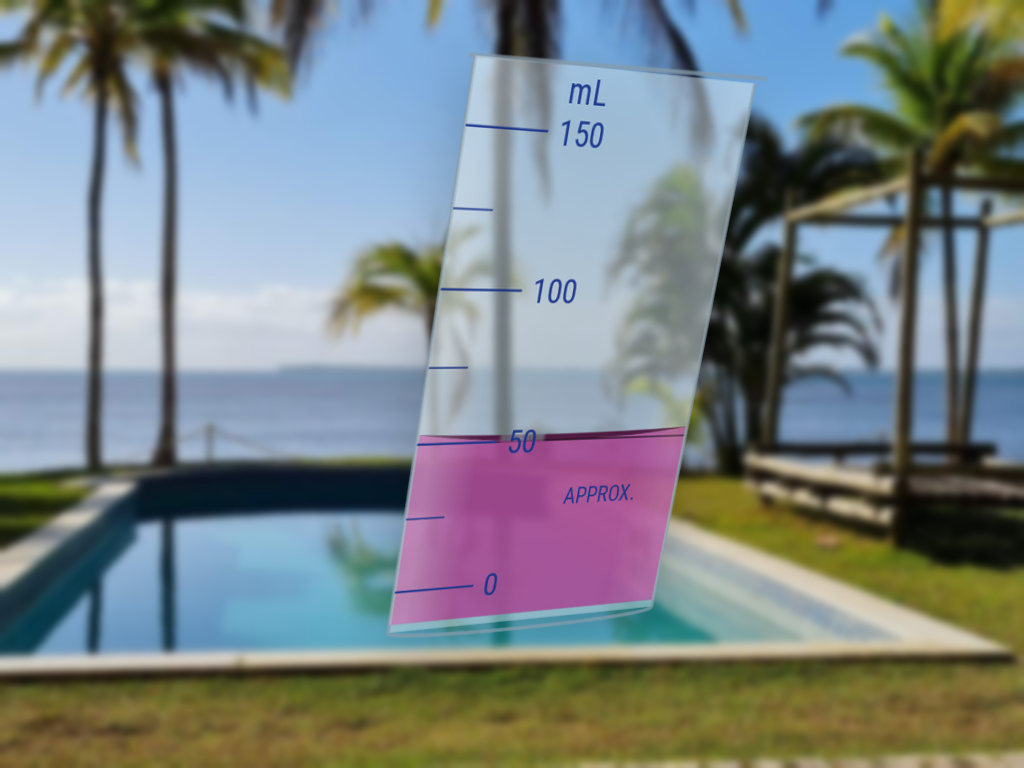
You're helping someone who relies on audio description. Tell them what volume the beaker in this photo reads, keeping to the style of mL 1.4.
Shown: mL 50
